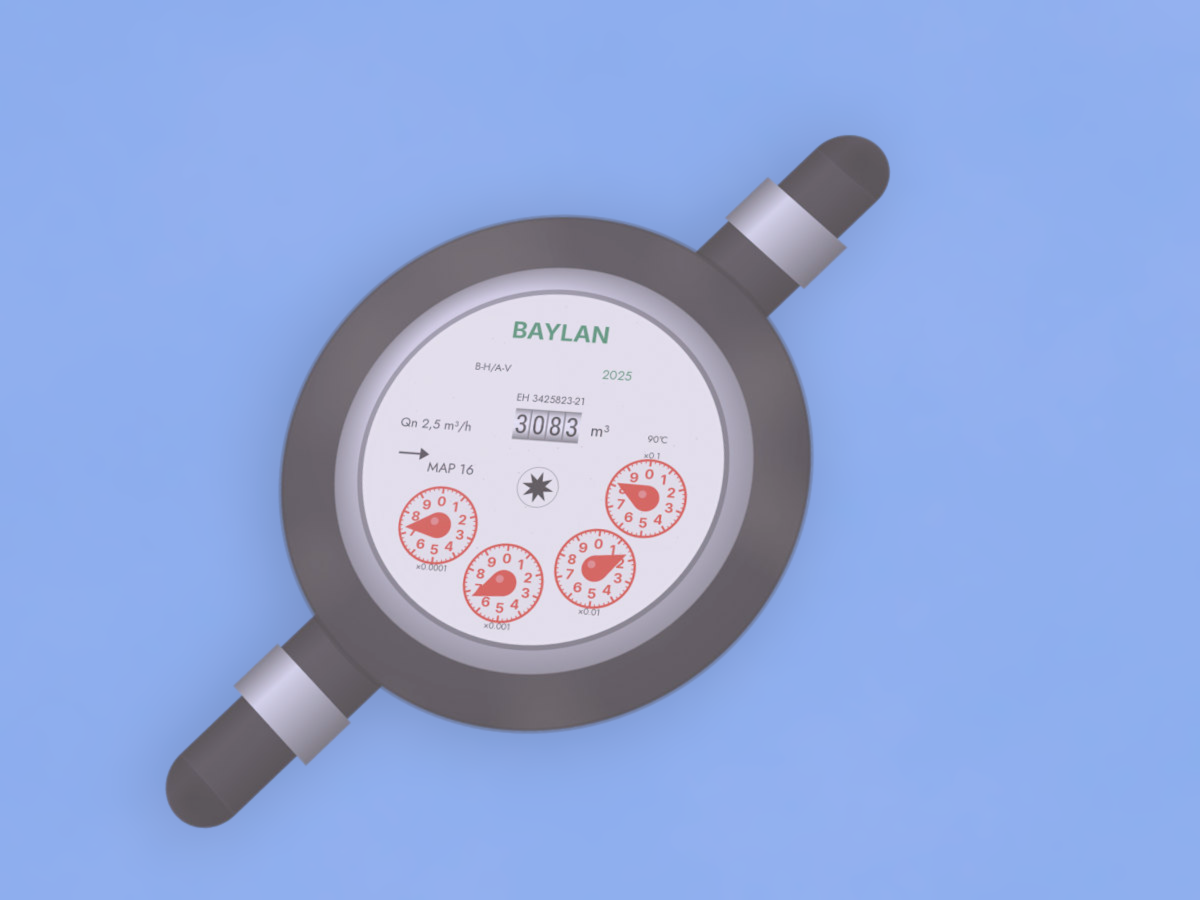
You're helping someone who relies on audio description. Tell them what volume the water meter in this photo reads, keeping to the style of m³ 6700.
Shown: m³ 3083.8167
